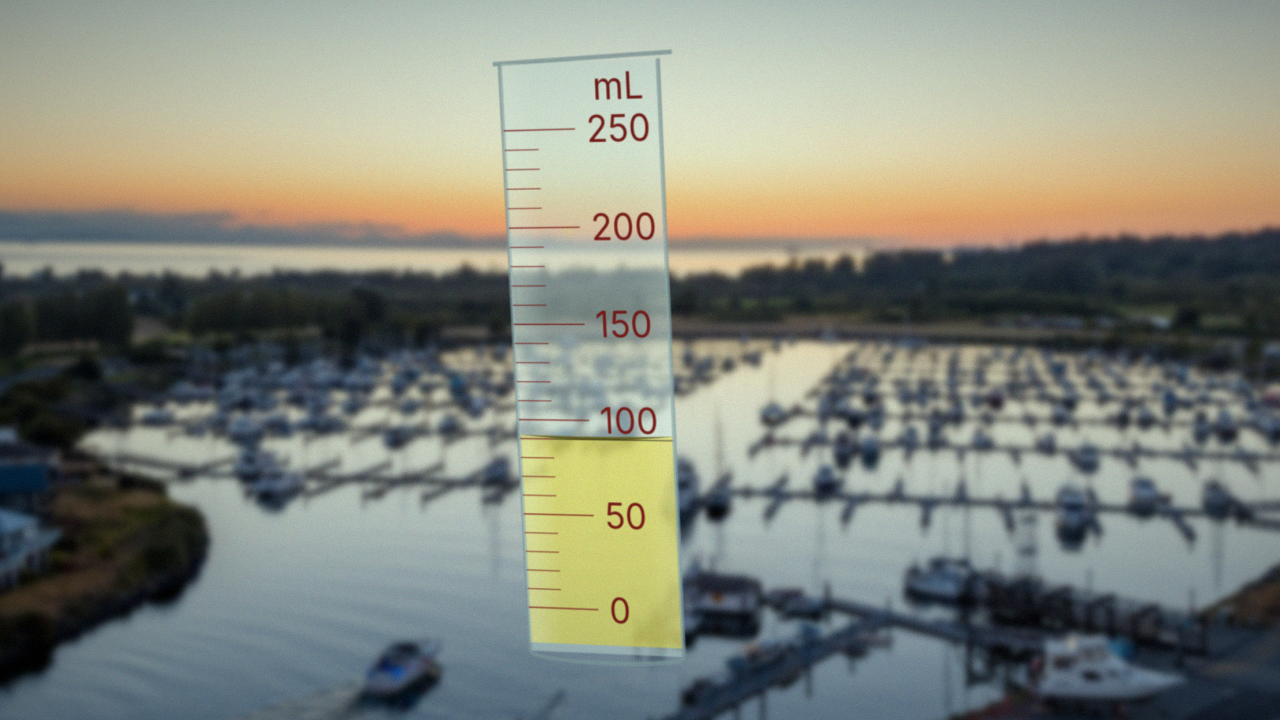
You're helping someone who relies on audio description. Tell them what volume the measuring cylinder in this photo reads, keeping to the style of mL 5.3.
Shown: mL 90
